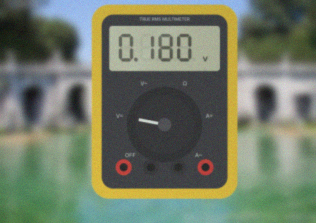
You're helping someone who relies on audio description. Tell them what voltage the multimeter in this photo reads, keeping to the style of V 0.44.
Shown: V 0.180
